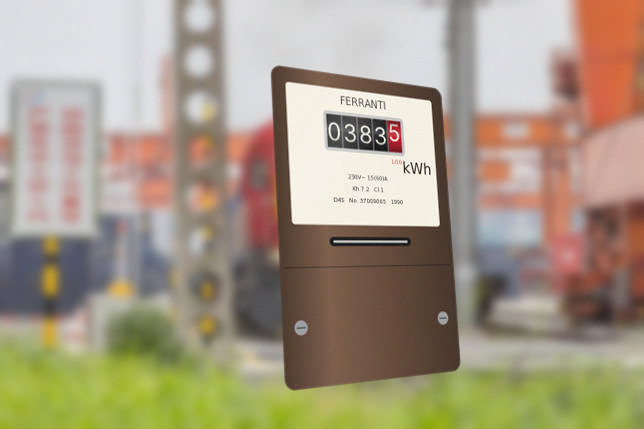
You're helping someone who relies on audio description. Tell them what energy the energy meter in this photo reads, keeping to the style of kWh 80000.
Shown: kWh 383.5
